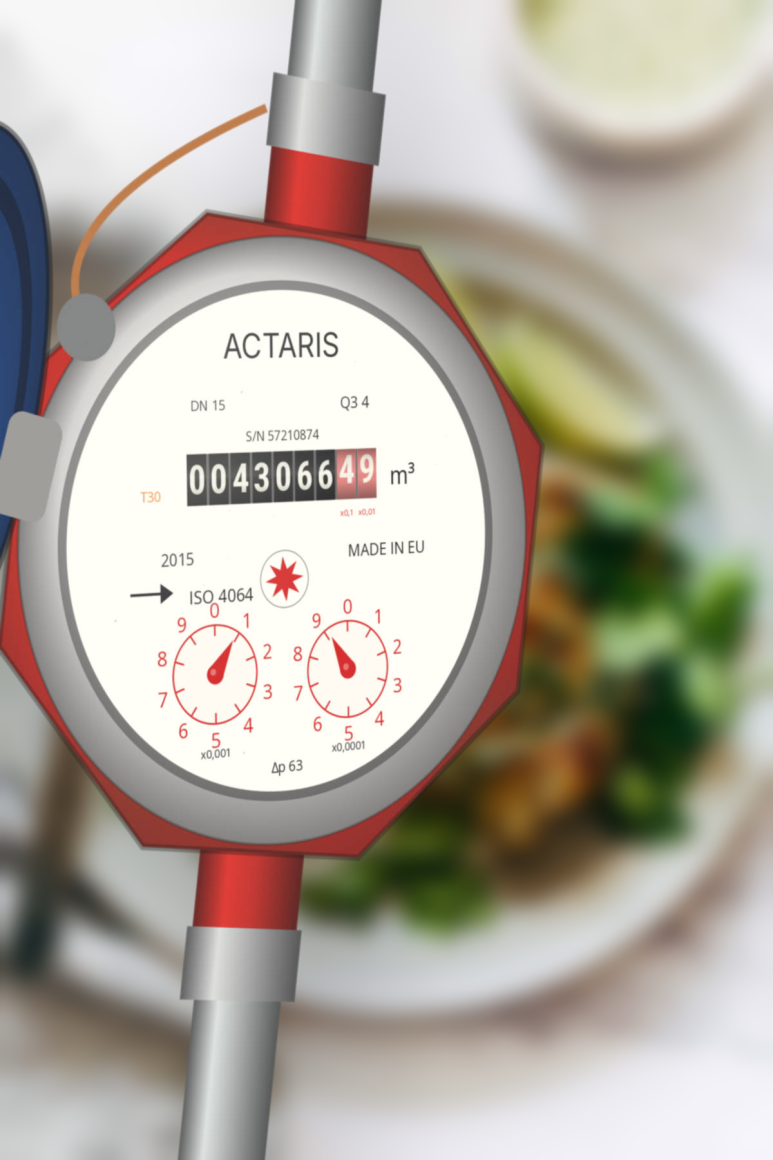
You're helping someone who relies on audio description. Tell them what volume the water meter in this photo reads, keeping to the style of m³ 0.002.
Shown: m³ 43066.4909
